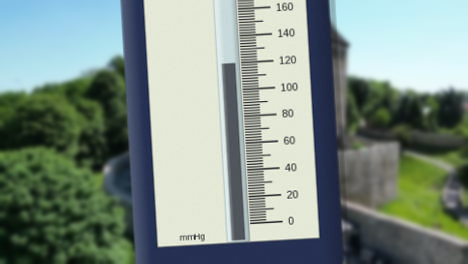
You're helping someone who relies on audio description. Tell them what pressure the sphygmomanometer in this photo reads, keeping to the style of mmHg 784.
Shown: mmHg 120
